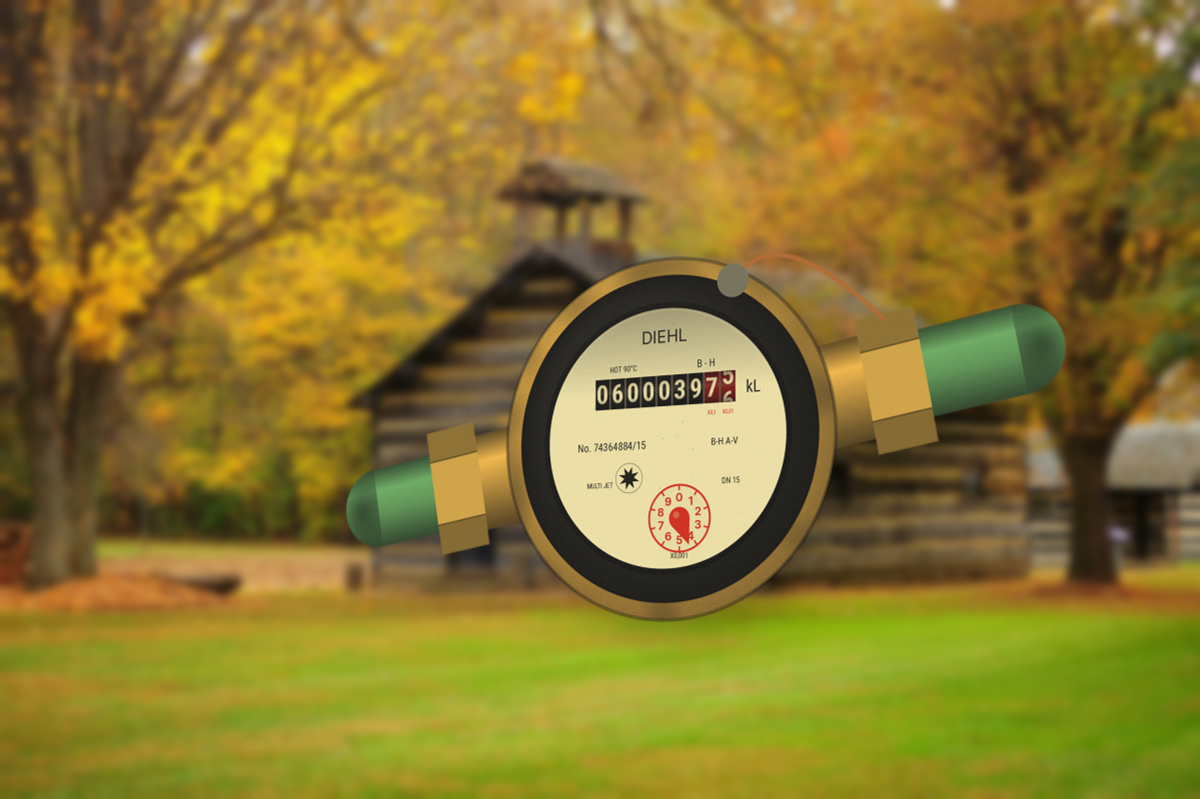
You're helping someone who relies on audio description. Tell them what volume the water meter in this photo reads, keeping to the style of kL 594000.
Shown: kL 600039.754
